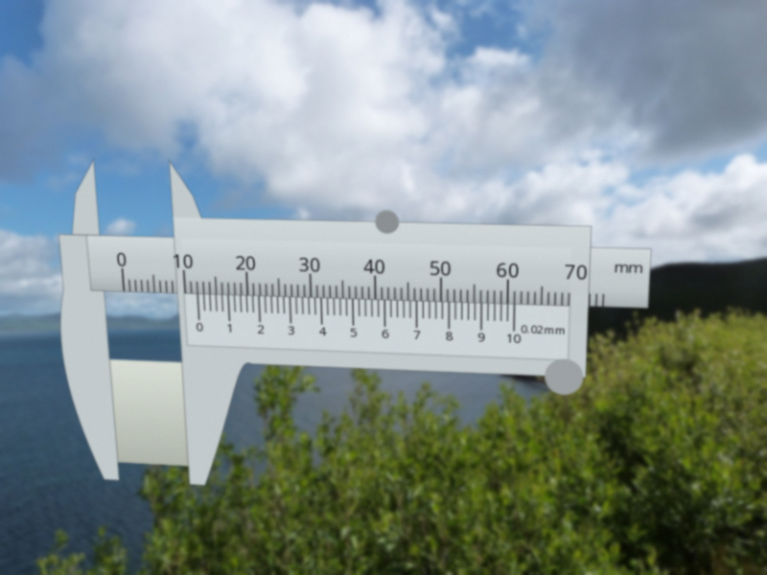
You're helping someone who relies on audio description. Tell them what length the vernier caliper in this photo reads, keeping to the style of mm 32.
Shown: mm 12.0
